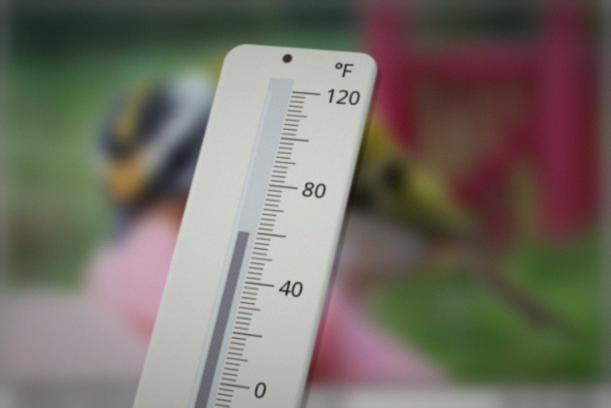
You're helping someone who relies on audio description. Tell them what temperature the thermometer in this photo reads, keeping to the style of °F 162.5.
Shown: °F 60
